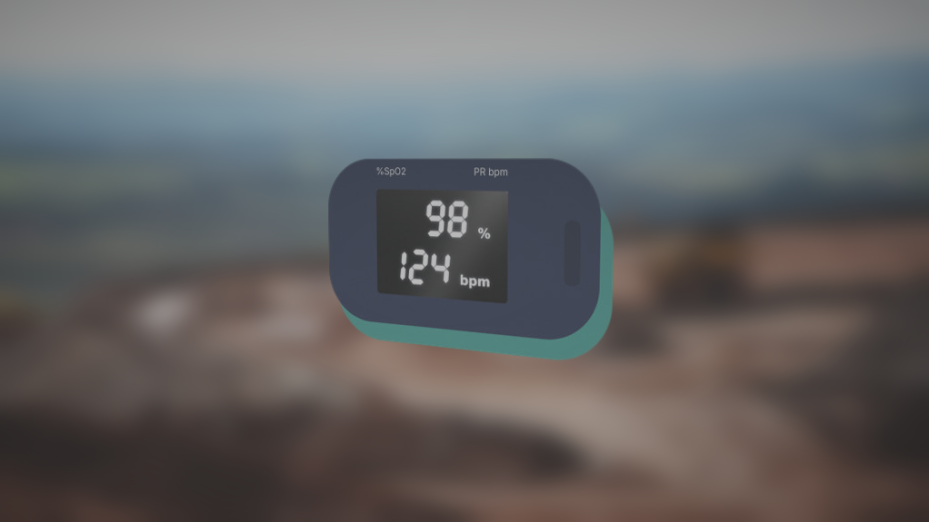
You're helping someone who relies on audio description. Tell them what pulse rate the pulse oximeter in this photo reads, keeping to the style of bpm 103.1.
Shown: bpm 124
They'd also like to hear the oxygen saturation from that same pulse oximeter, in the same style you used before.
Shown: % 98
